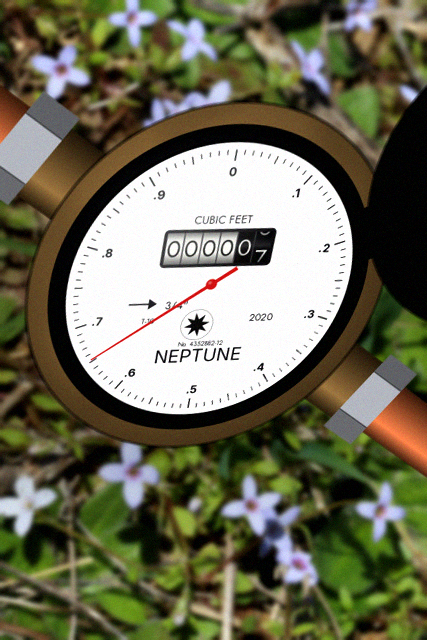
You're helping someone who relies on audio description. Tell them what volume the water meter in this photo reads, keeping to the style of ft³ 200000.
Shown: ft³ 6.65
